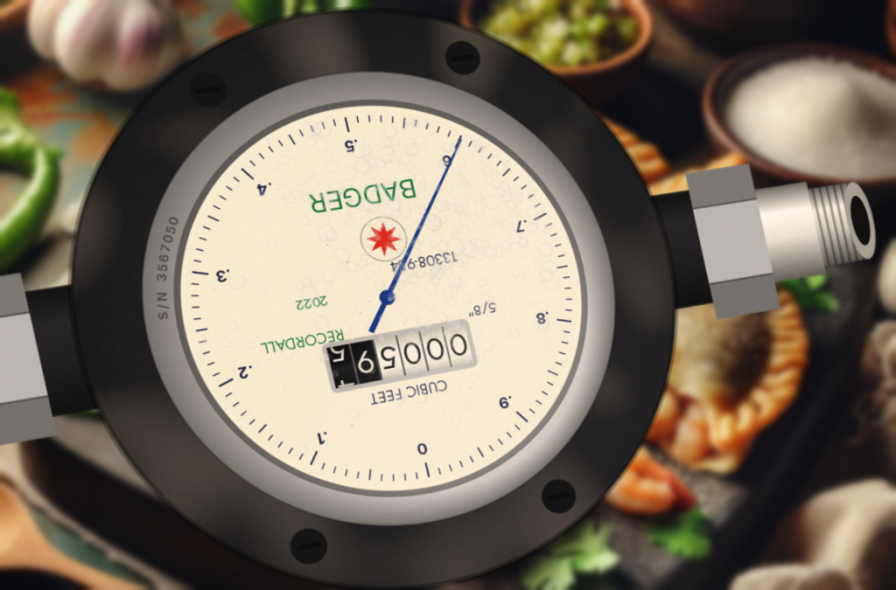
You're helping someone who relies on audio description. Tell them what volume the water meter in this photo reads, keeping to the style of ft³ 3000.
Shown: ft³ 594.60
